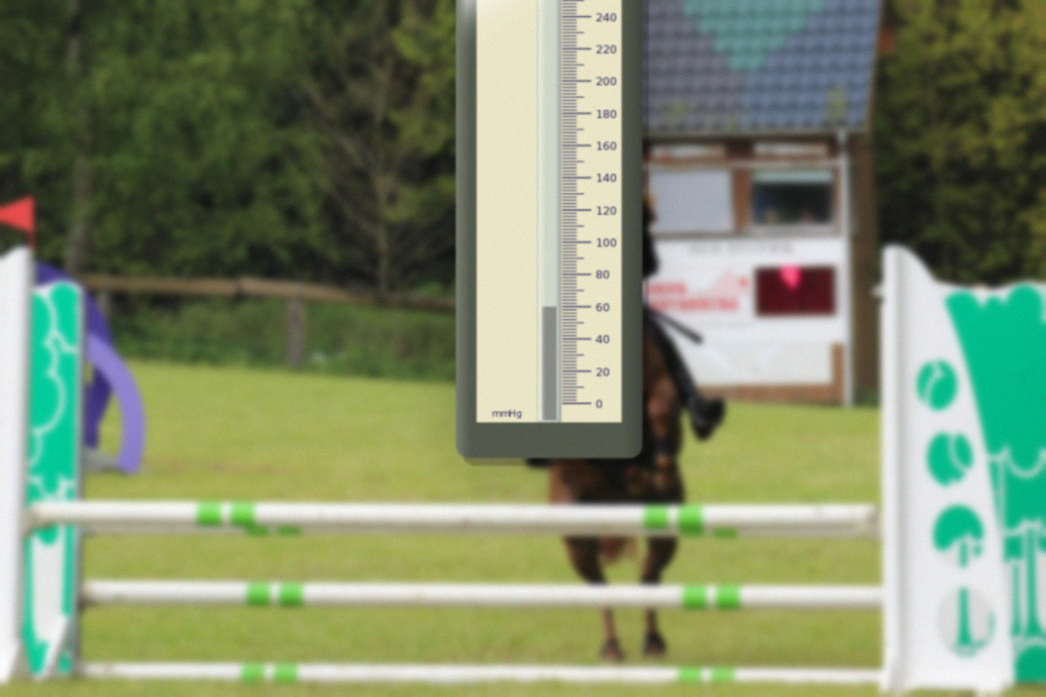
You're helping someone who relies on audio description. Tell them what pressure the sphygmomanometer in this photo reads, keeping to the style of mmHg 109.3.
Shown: mmHg 60
